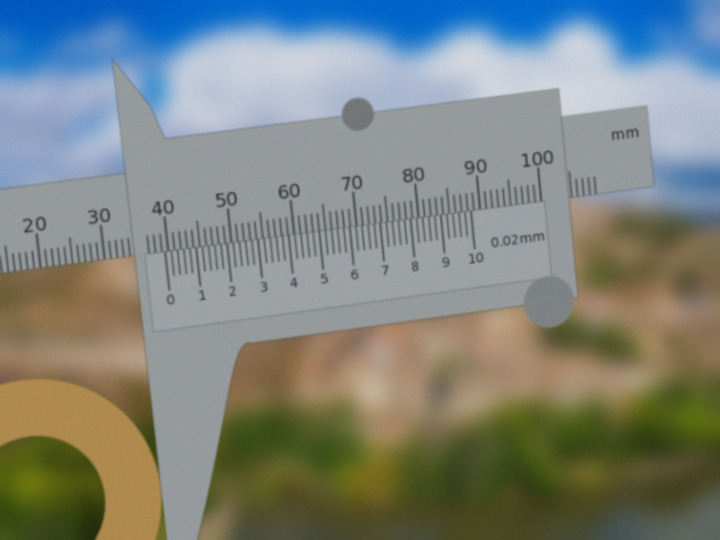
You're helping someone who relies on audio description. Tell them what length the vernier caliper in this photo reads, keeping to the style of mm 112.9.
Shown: mm 39.5
